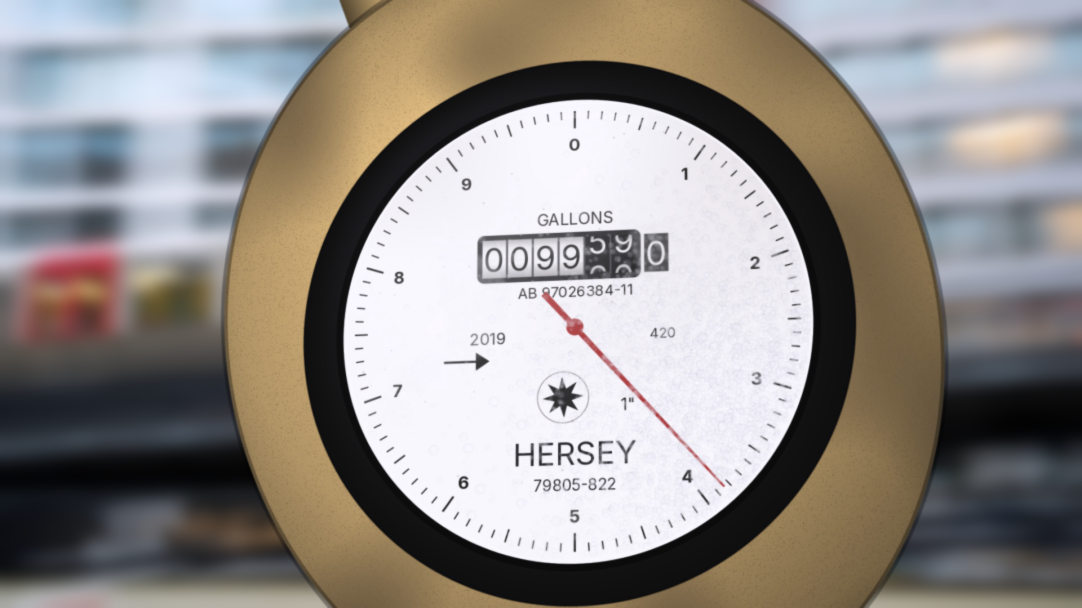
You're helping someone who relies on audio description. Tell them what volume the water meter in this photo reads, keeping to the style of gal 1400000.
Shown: gal 99593.8
